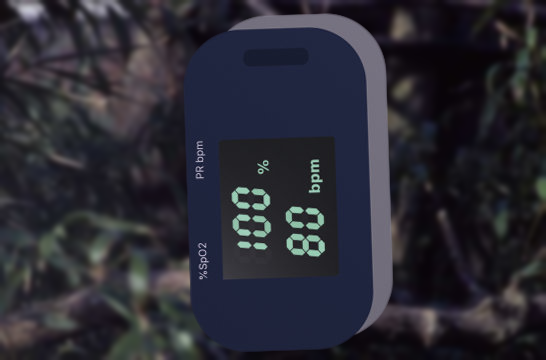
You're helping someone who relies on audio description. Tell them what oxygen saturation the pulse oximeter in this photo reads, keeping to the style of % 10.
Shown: % 100
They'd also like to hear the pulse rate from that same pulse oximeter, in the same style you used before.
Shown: bpm 80
